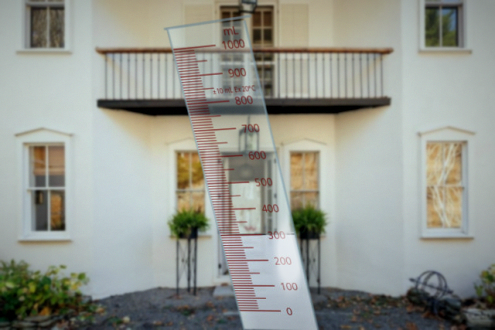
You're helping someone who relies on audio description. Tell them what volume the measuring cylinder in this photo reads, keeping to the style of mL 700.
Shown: mL 300
